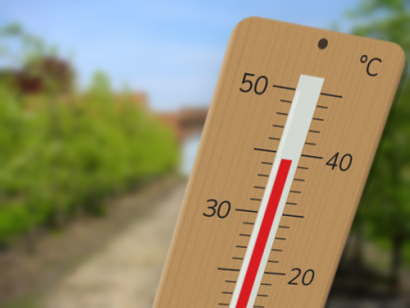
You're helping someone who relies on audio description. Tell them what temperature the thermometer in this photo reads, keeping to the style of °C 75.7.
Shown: °C 39
